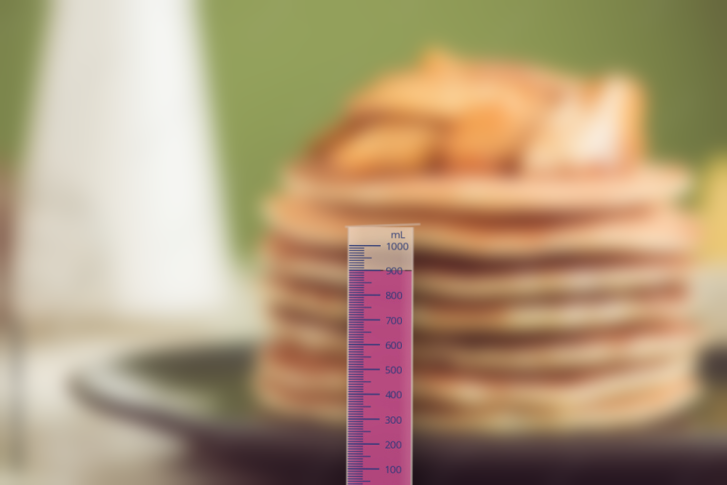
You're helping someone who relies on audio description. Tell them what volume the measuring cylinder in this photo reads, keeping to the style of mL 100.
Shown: mL 900
